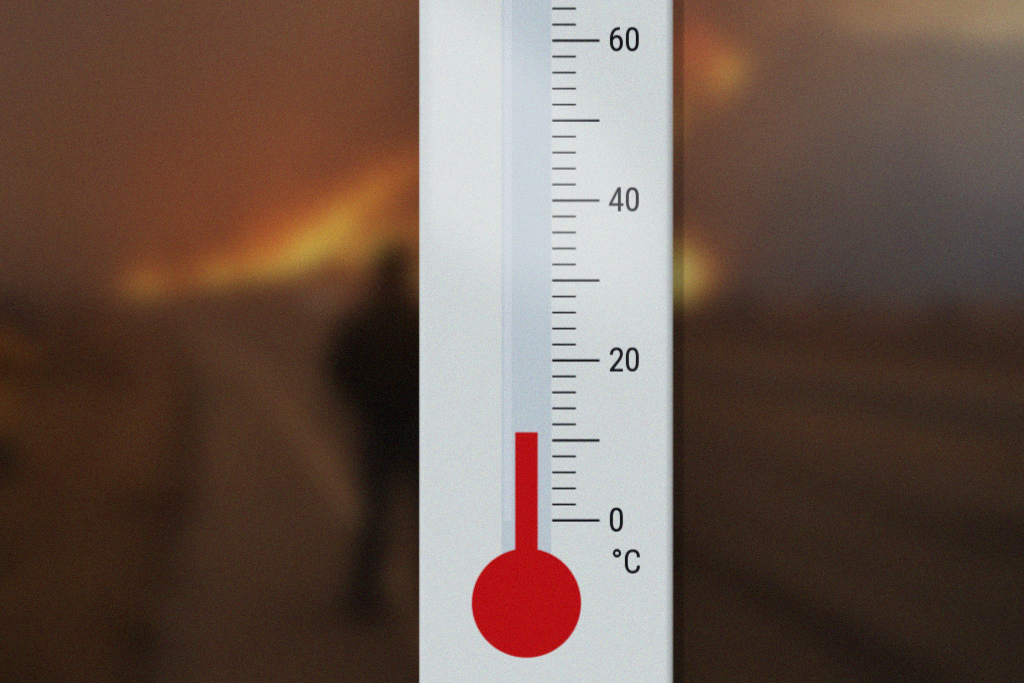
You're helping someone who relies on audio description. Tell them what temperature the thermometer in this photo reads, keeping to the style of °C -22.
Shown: °C 11
